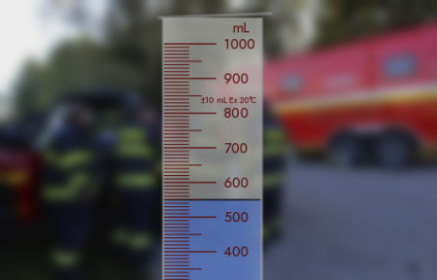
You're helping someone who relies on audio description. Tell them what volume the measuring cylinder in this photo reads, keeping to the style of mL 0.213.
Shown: mL 550
